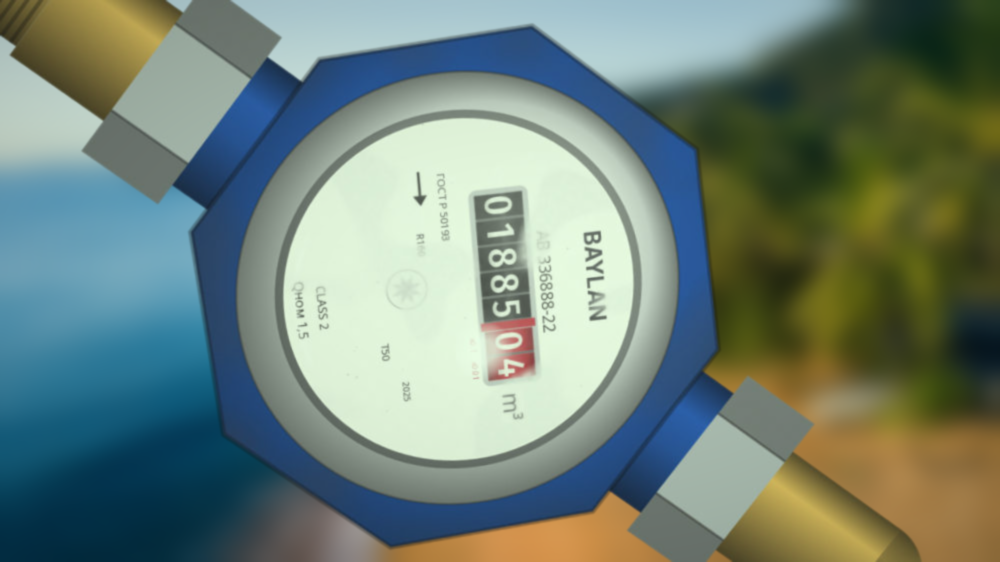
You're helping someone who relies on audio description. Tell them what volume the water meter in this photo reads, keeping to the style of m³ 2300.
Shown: m³ 1885.04
